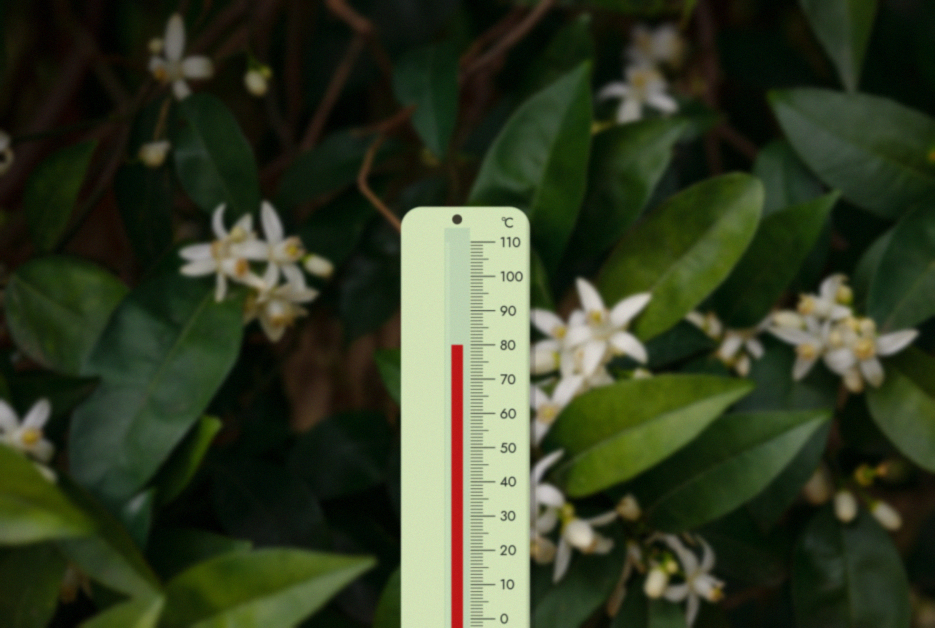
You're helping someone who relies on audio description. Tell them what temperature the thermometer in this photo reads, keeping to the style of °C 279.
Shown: °C 80
